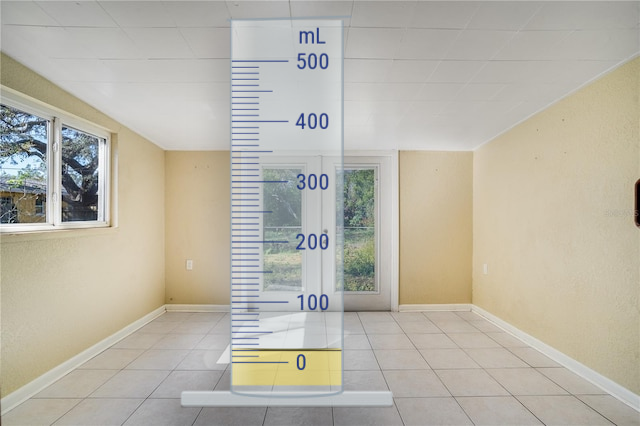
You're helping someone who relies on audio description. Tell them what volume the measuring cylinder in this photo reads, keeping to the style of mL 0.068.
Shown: mL 20
